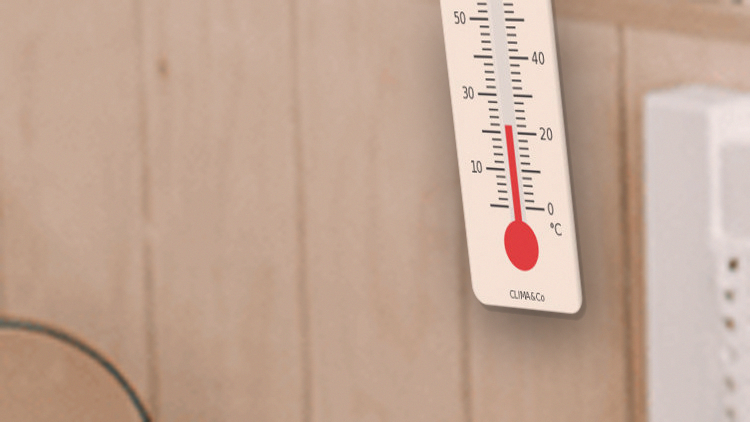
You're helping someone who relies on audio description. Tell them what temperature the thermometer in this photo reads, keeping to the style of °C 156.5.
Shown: °C 22
